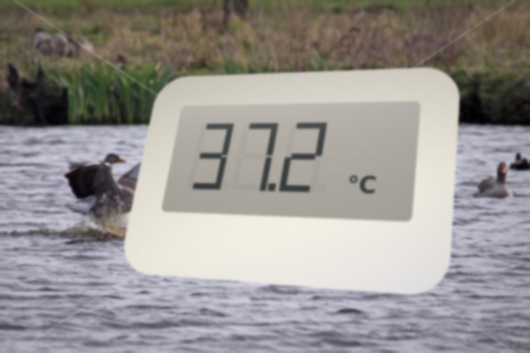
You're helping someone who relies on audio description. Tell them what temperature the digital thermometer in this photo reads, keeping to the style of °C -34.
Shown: °C 37.2
